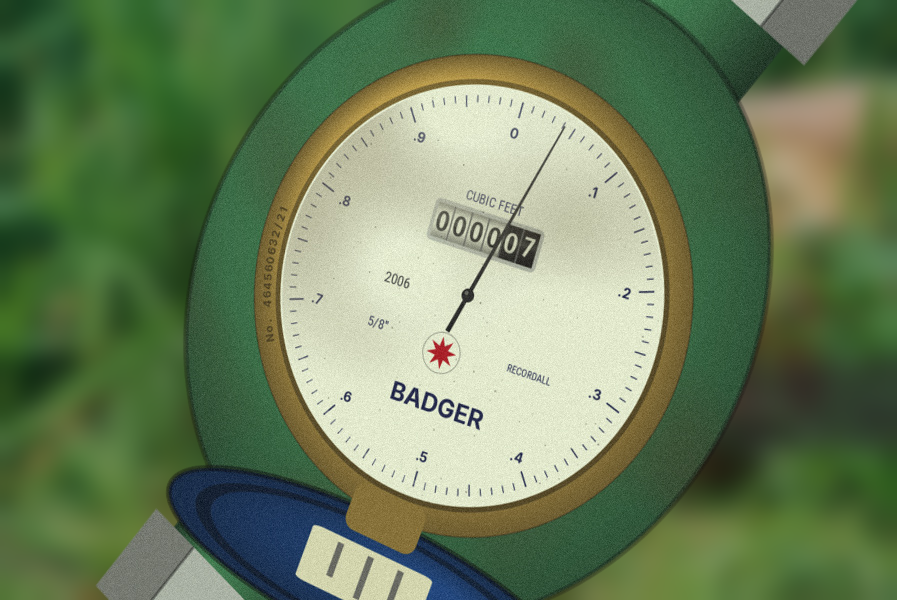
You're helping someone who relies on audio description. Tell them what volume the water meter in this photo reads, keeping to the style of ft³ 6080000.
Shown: ft³ 7.04
